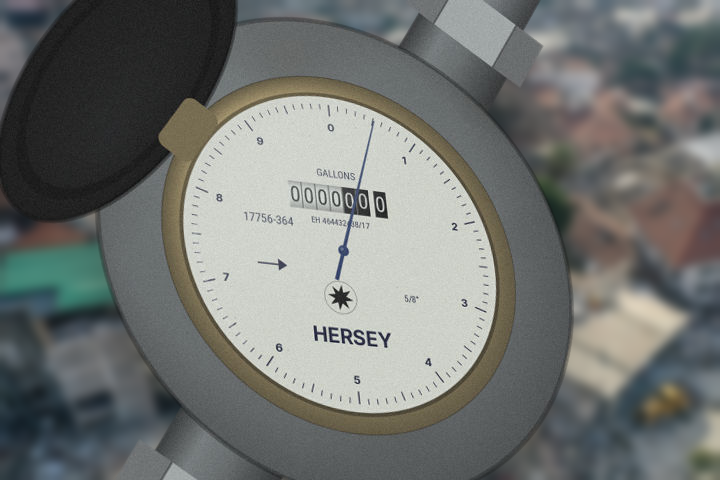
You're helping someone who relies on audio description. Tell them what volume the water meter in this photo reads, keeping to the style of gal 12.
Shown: gal 0.5
